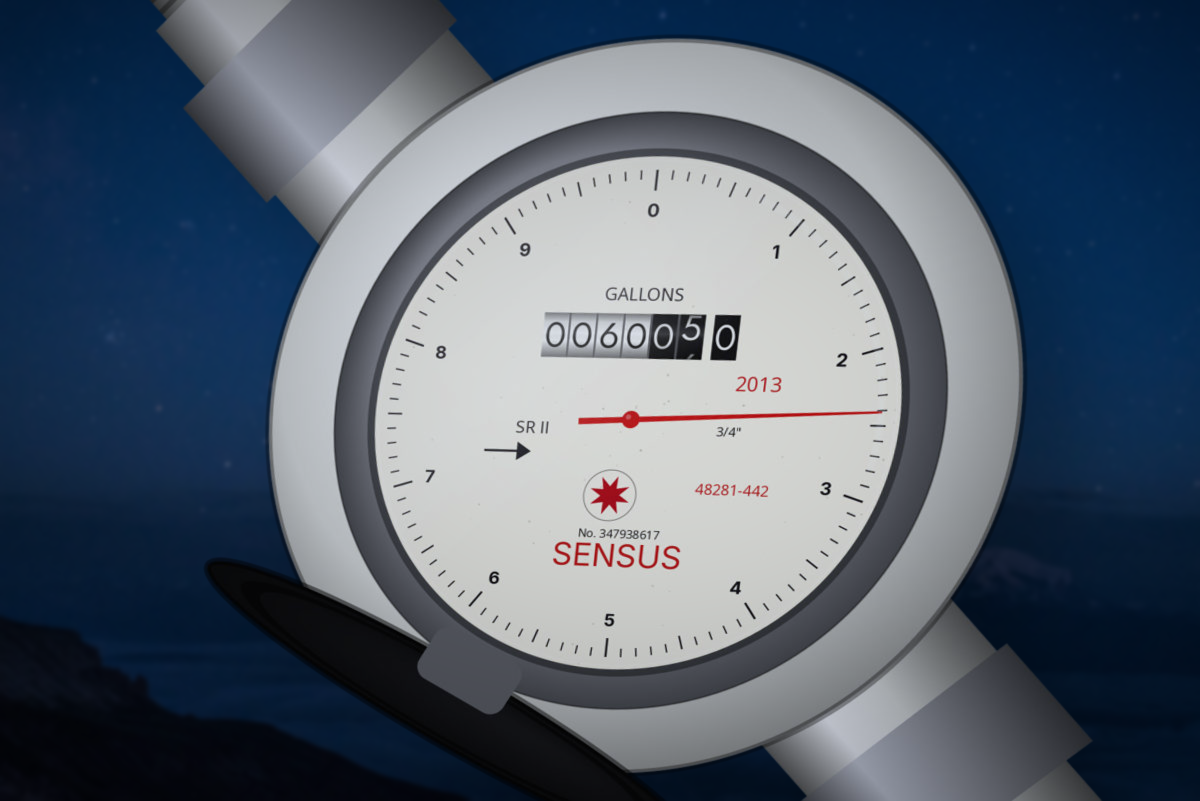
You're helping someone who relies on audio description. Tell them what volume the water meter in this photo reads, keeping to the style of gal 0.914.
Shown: gal 60052.4
